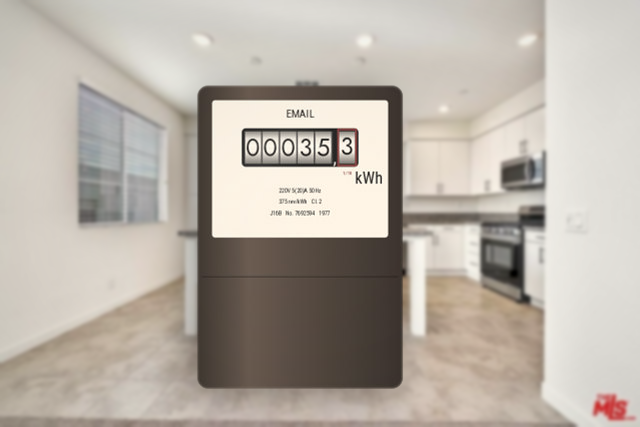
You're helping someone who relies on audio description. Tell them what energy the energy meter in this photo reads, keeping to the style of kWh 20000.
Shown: kWh 35.3
